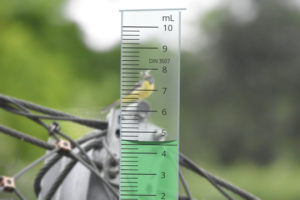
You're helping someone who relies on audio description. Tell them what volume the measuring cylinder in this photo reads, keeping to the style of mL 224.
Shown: mL 4.4
